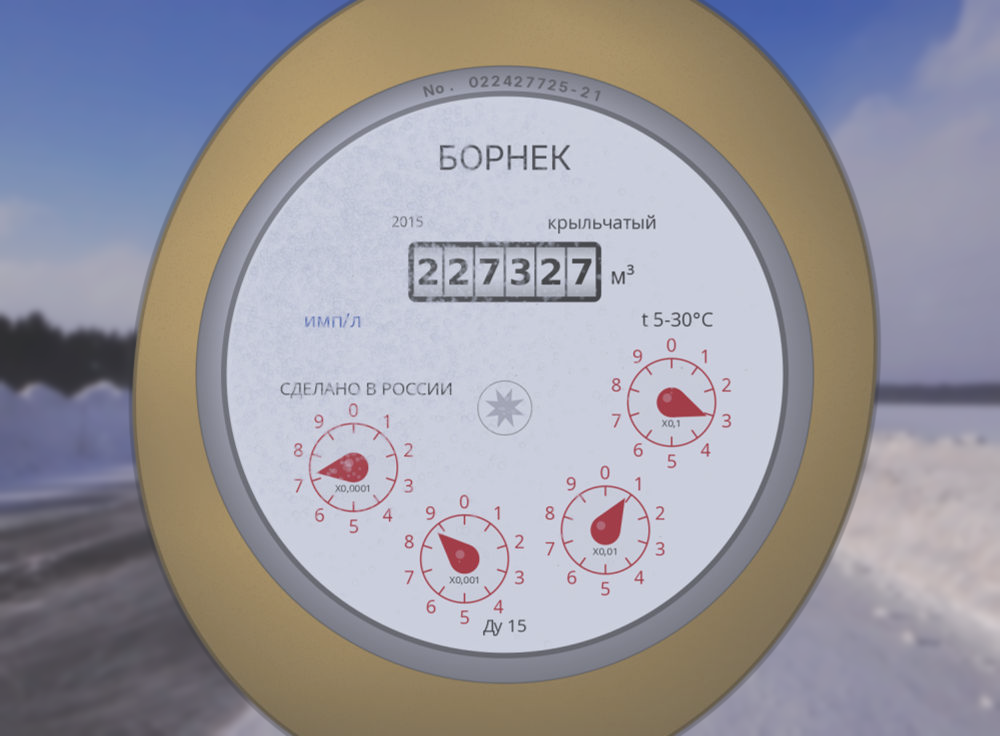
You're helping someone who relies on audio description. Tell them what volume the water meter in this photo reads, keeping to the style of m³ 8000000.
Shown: m³ 227327.3087
